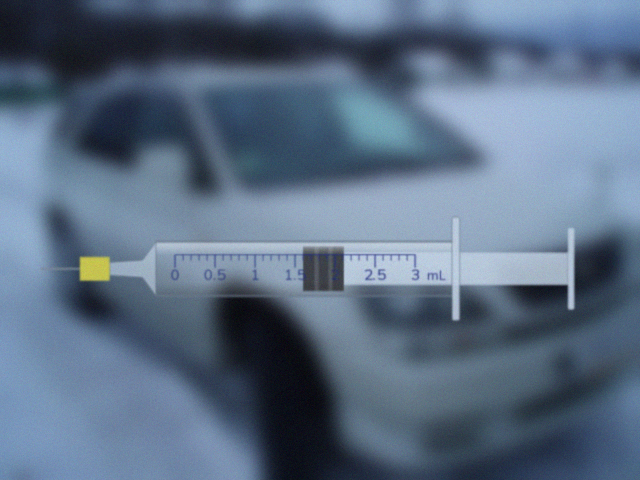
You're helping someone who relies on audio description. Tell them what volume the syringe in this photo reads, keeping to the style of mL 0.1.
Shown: mL 1.6
